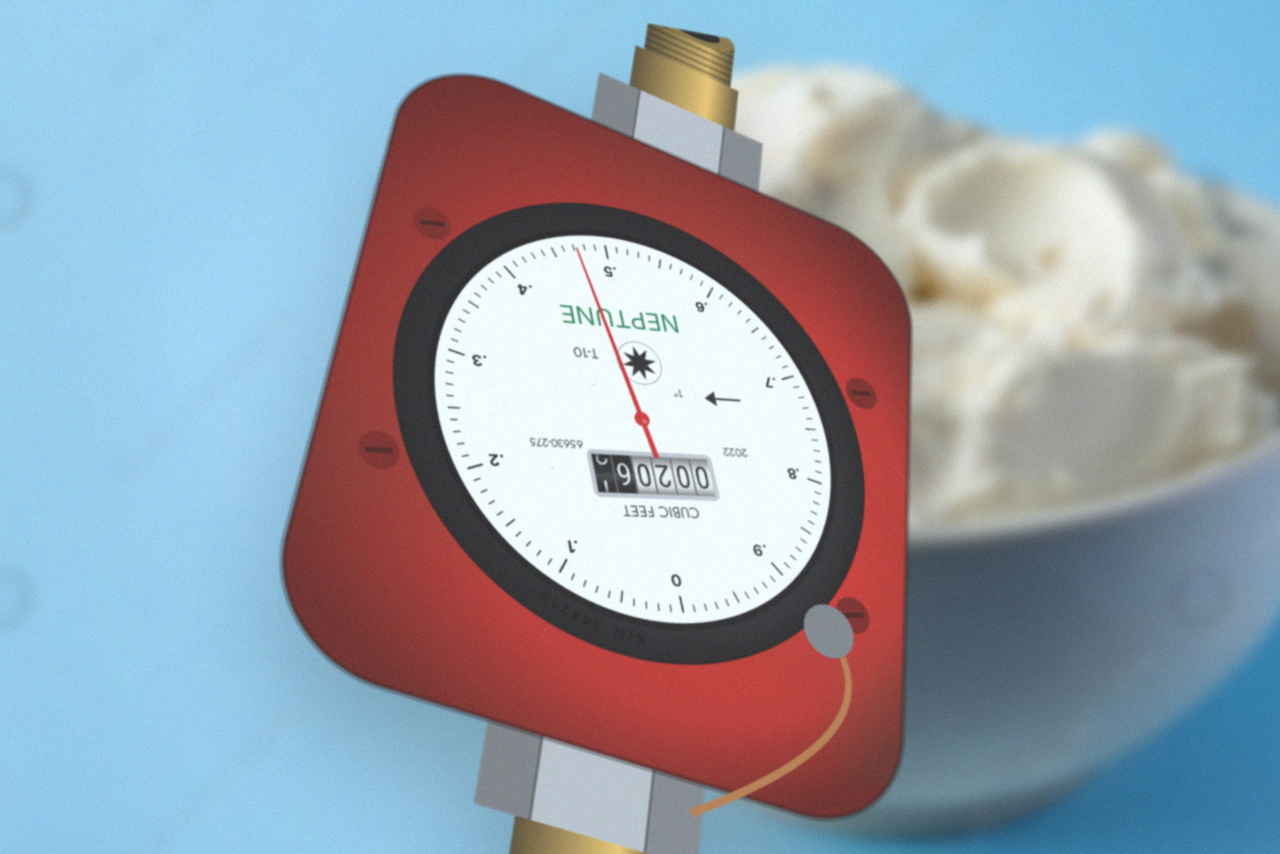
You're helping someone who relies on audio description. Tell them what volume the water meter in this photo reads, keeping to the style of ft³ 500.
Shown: ft³ 2061.47
